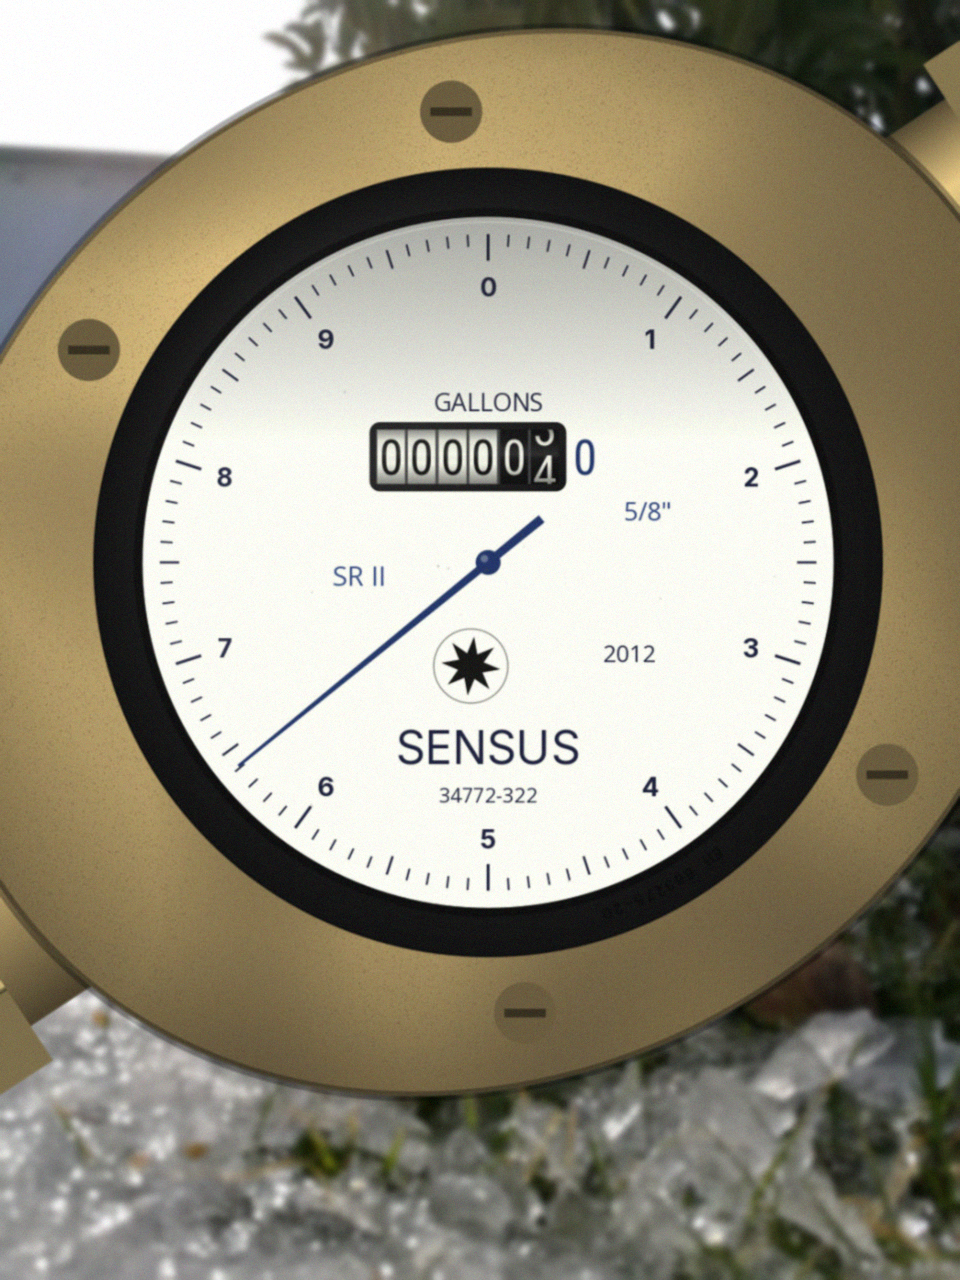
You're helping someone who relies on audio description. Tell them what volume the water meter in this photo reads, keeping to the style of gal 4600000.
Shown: gal 36.4
